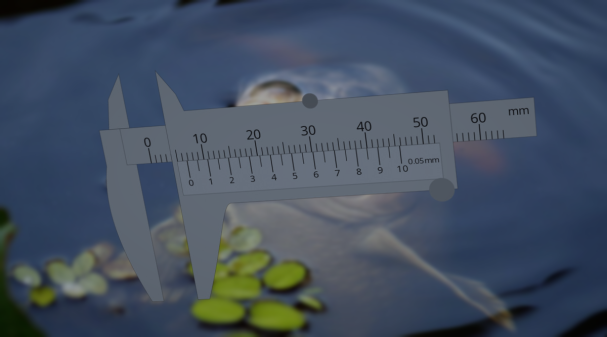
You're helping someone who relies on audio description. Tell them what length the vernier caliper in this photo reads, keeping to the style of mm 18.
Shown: mm 6.8
